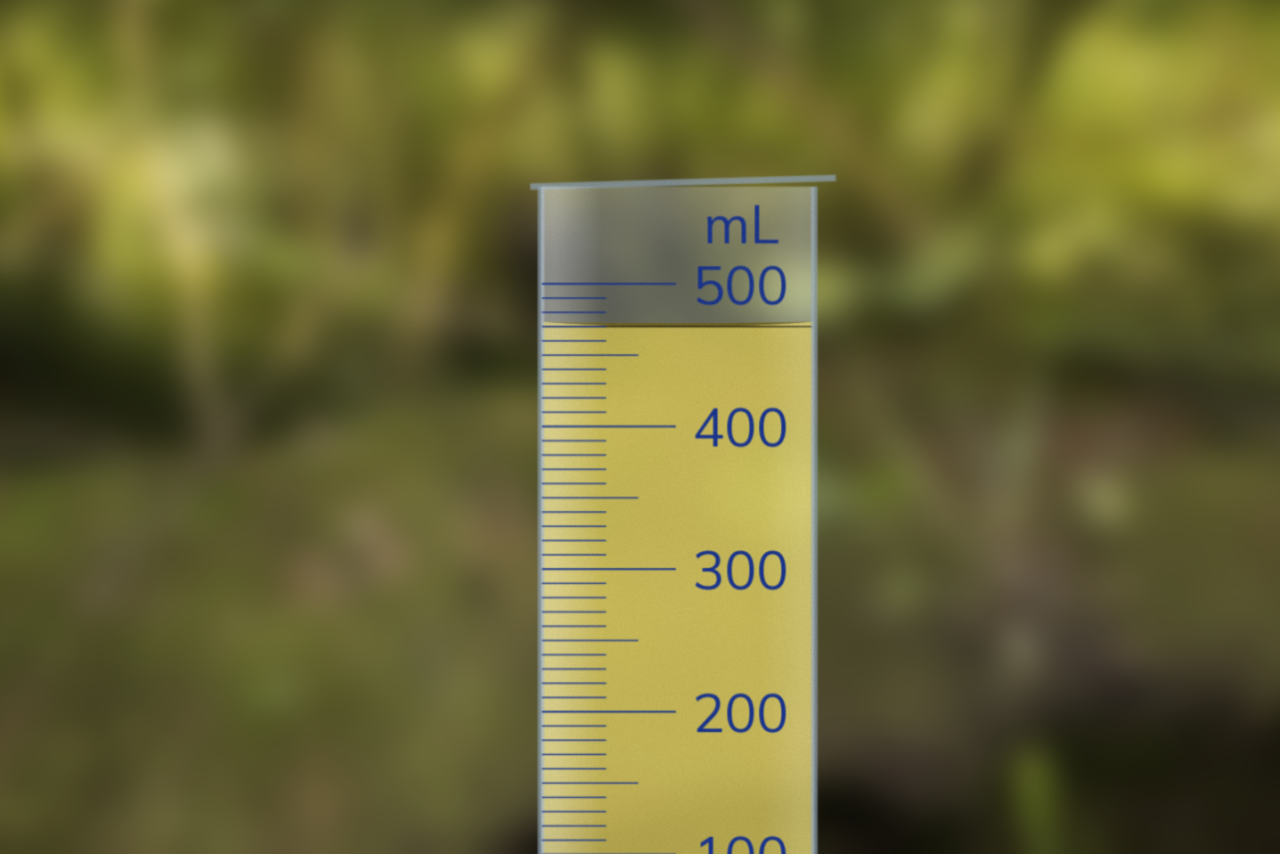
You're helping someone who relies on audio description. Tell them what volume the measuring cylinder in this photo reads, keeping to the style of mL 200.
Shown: mL 470
